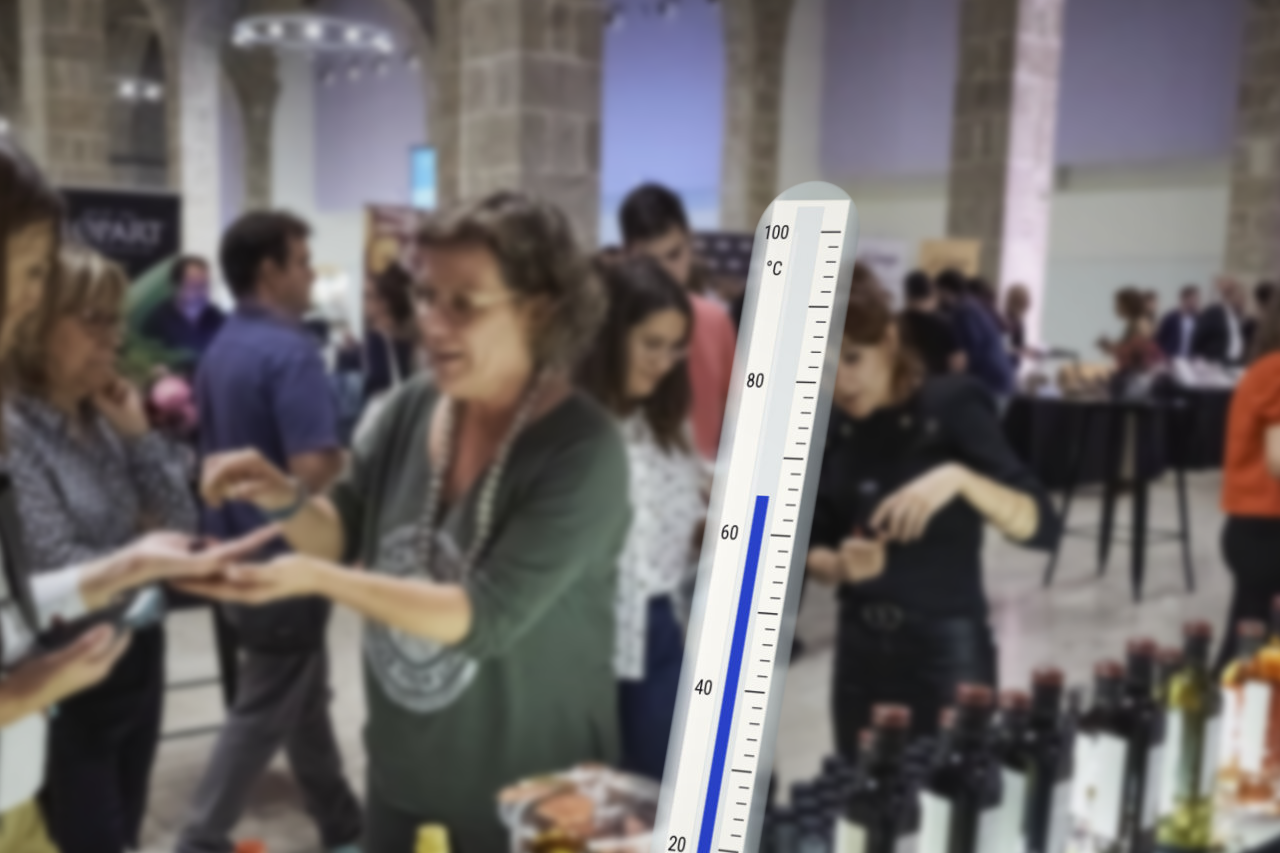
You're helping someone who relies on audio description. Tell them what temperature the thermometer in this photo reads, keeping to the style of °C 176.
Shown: °C 65
